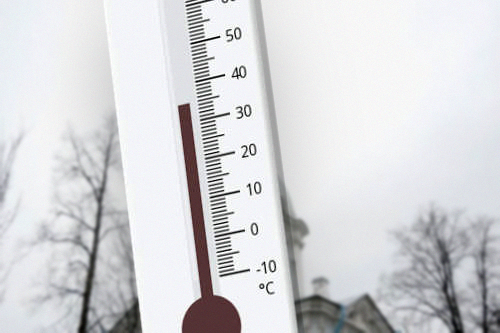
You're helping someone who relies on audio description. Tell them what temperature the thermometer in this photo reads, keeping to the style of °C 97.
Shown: °C 35
